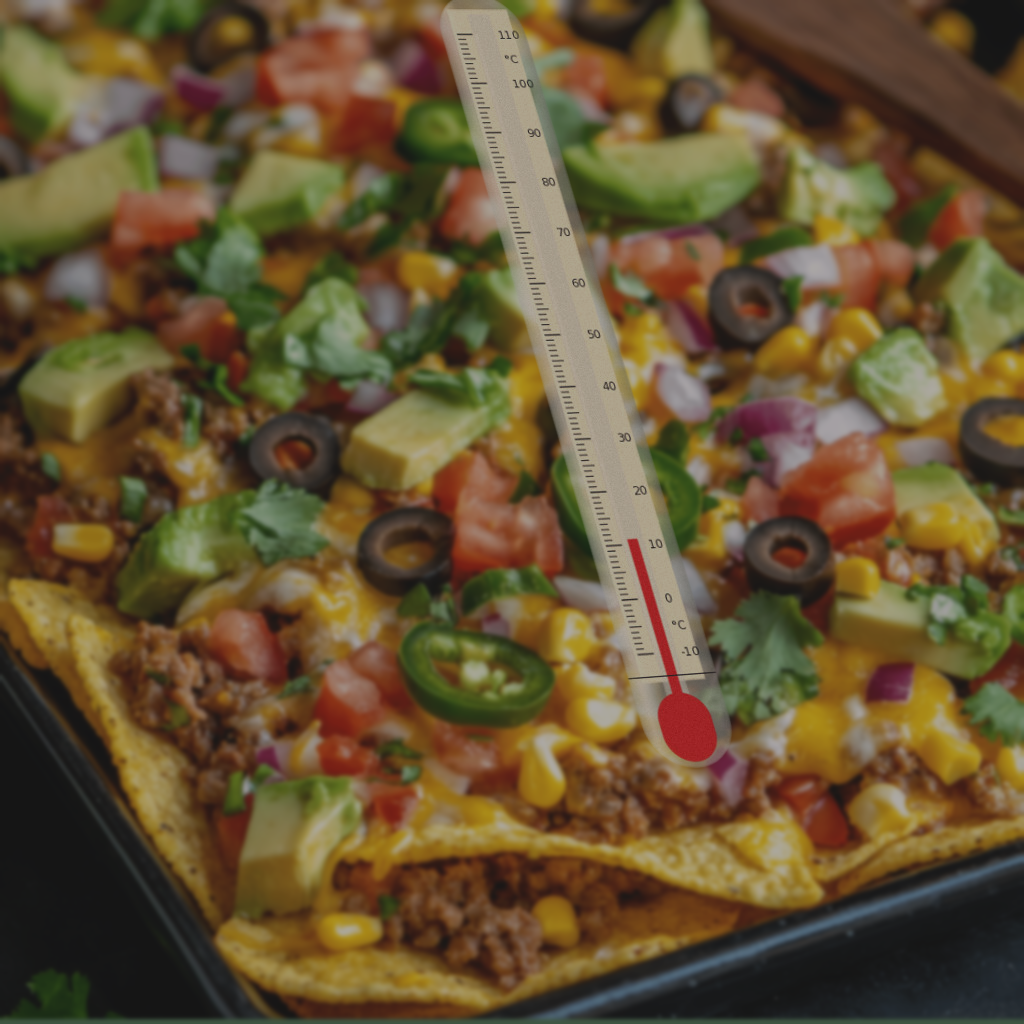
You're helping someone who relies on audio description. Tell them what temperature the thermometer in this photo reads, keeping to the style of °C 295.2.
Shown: °C 11
